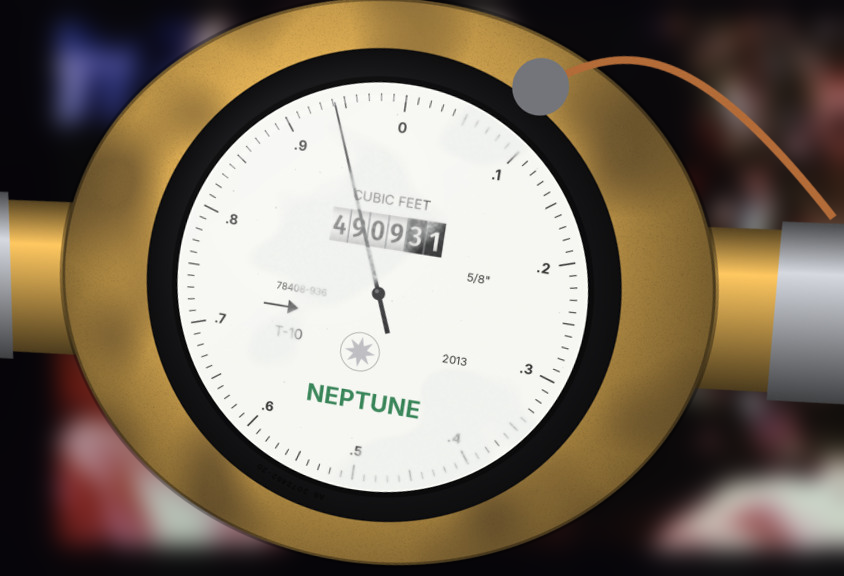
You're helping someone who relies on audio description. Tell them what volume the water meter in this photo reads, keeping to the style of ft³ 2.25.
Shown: ft³ 490930.94
